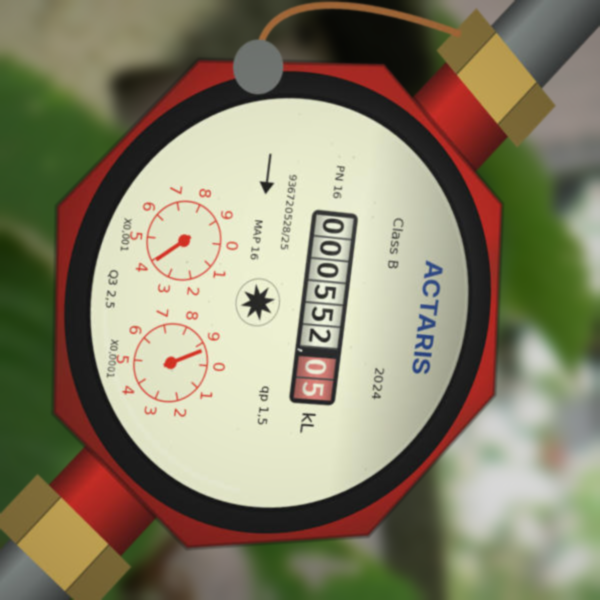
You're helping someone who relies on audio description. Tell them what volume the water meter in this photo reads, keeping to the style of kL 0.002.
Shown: kL 552.0539
